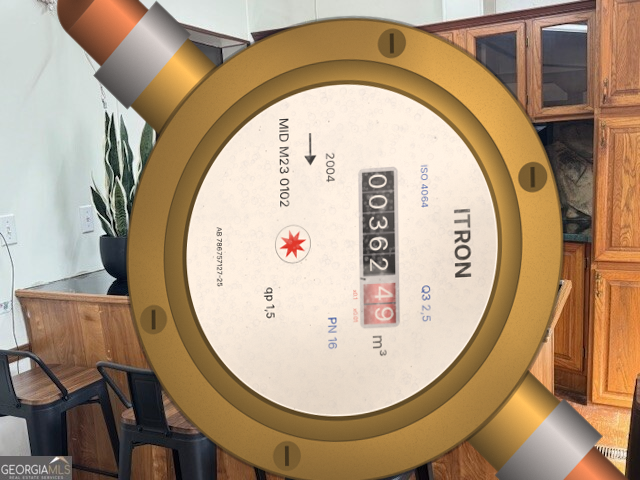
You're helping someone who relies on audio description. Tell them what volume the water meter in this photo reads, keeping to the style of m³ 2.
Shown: m³ 362.49
